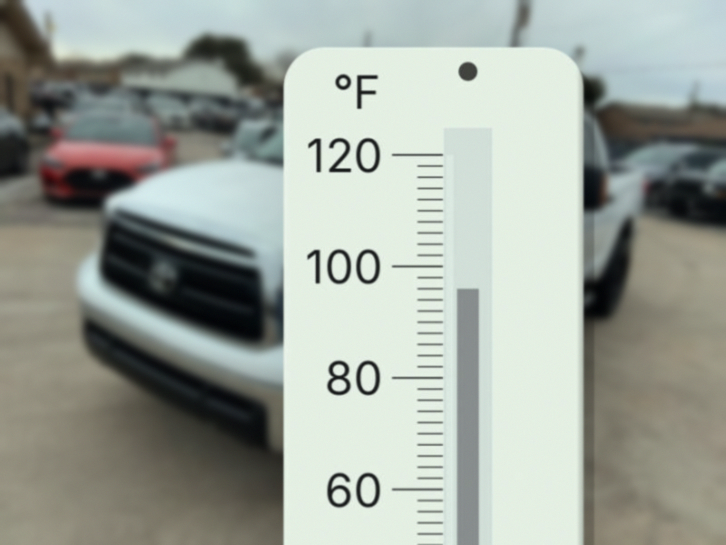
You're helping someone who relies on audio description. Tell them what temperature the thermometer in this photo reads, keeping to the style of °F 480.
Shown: °F 96
